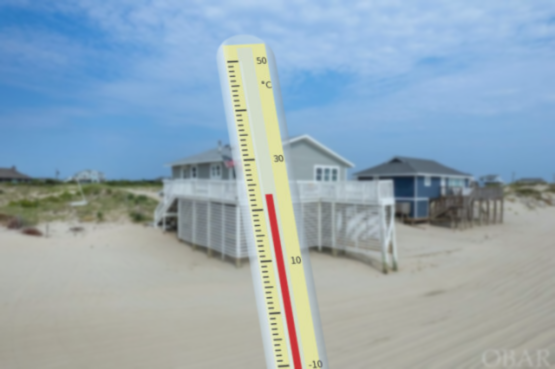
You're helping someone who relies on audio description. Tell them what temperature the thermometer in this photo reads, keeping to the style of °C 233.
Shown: °C 23
